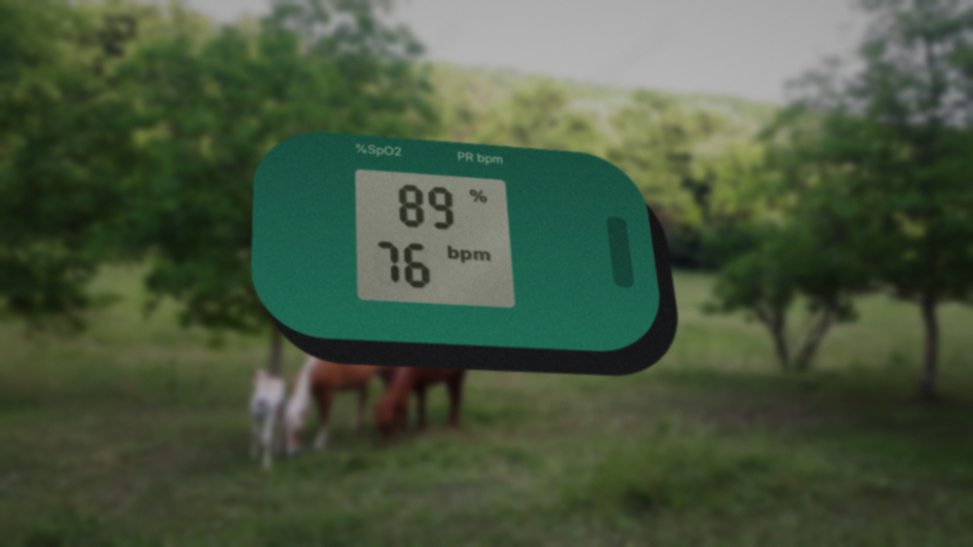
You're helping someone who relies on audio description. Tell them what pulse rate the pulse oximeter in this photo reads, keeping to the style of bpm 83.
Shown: bpm 76
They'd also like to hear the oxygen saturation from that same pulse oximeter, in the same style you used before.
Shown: % 89
